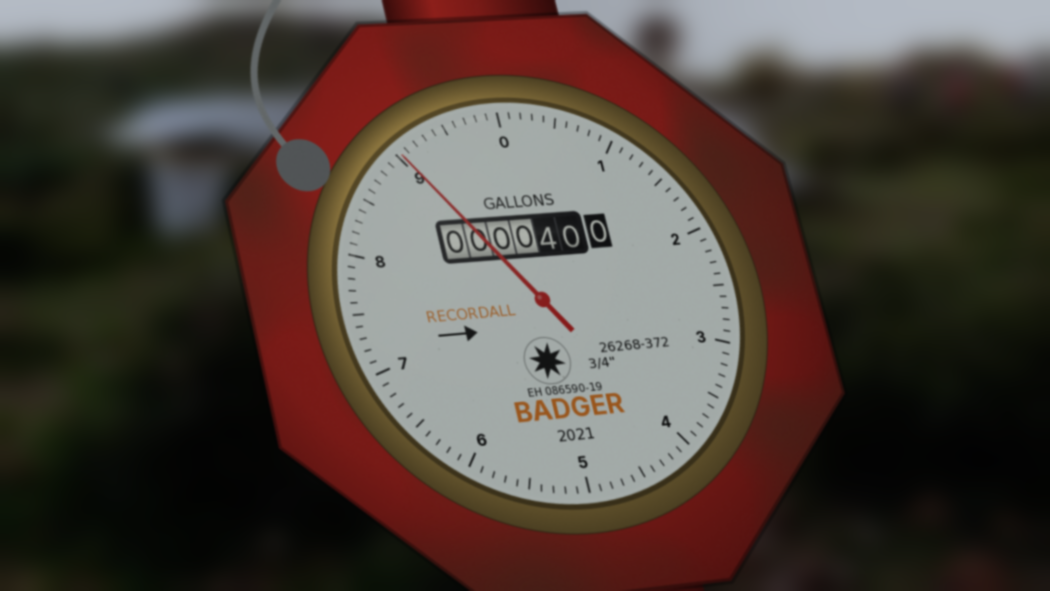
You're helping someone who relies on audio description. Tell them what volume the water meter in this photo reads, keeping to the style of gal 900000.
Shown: gal 399.0
